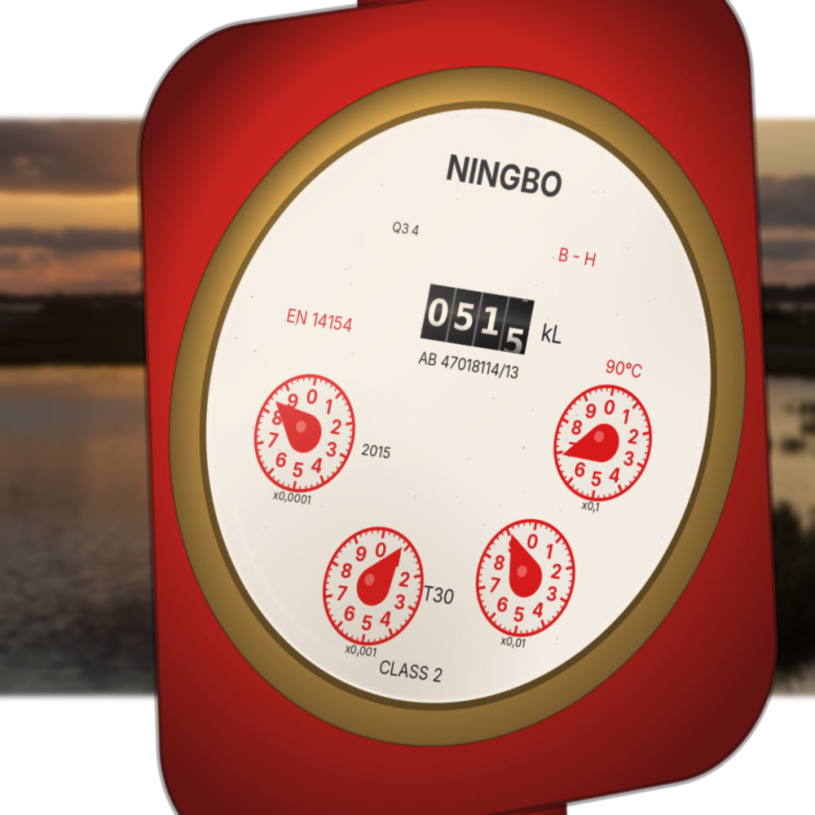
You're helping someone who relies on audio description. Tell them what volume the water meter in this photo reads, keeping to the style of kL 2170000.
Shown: kL 514.6908
